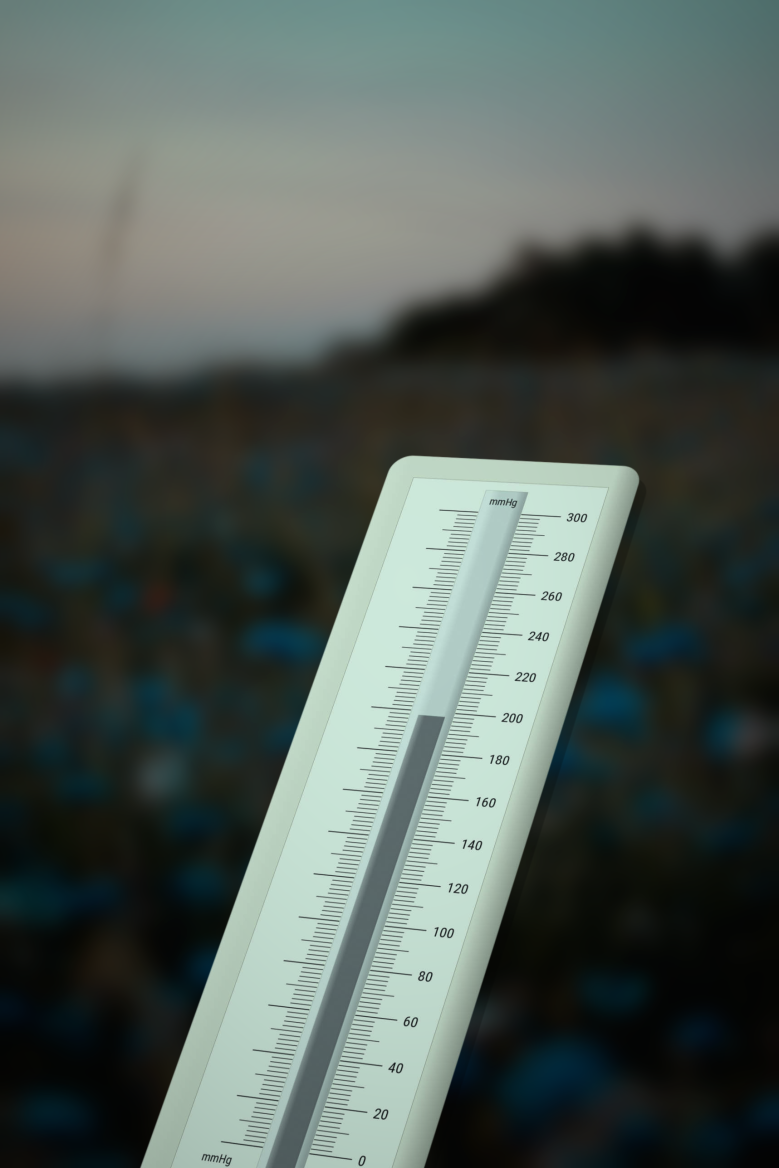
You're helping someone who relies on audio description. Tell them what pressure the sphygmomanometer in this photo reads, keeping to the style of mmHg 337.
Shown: mmHg 198
